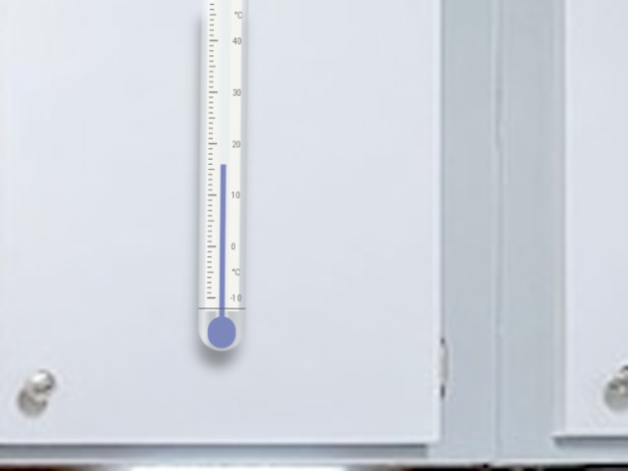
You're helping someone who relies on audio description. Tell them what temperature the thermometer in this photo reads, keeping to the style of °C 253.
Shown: °C 16
